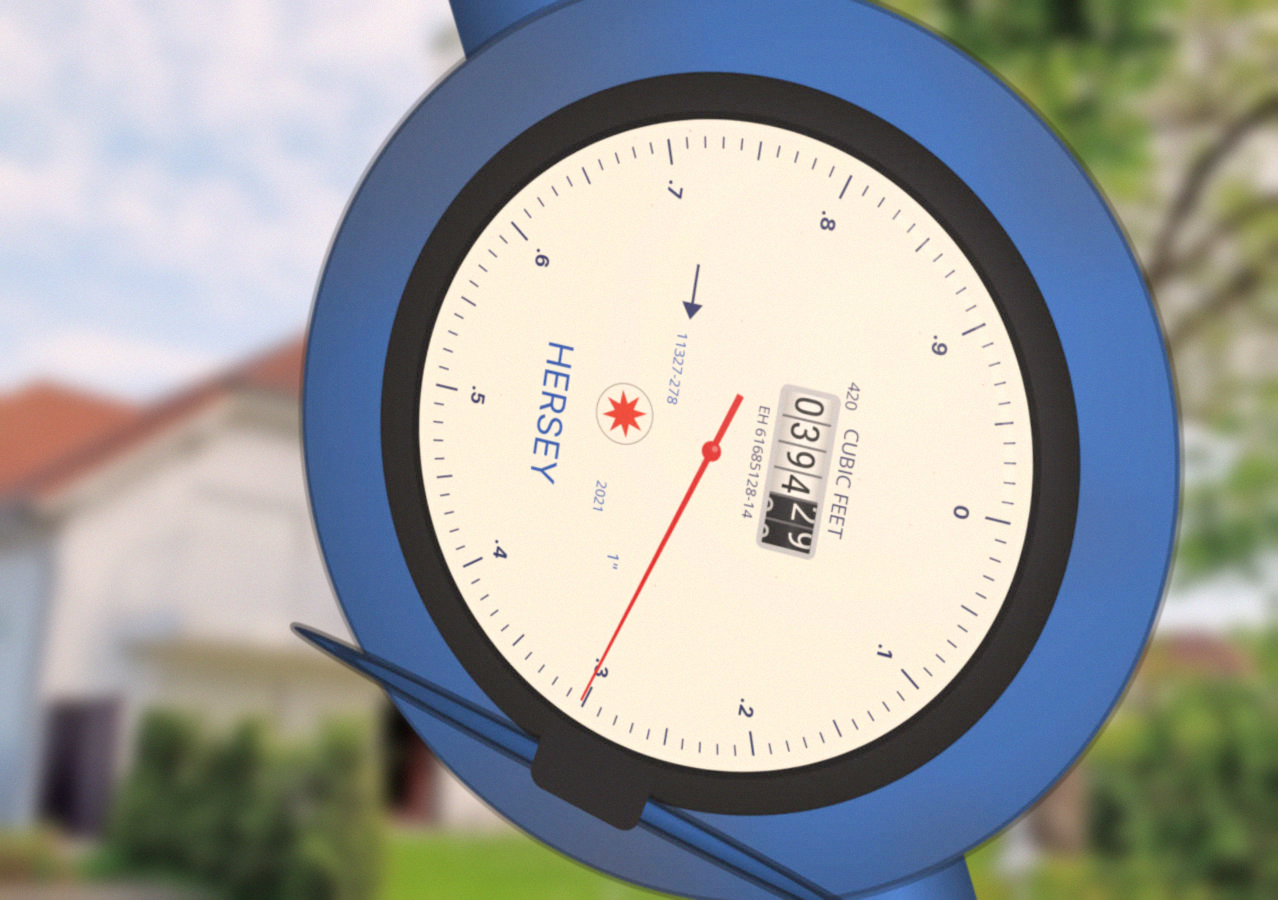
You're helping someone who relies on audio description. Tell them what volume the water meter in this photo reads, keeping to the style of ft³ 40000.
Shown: ft³ 39429.30
